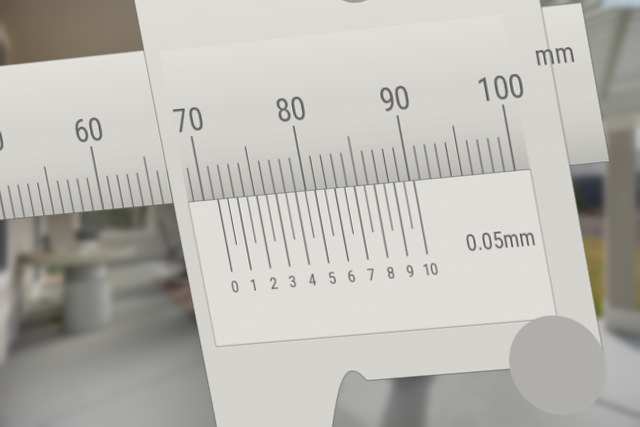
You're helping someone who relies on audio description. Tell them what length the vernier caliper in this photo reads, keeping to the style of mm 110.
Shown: mm 71.4
